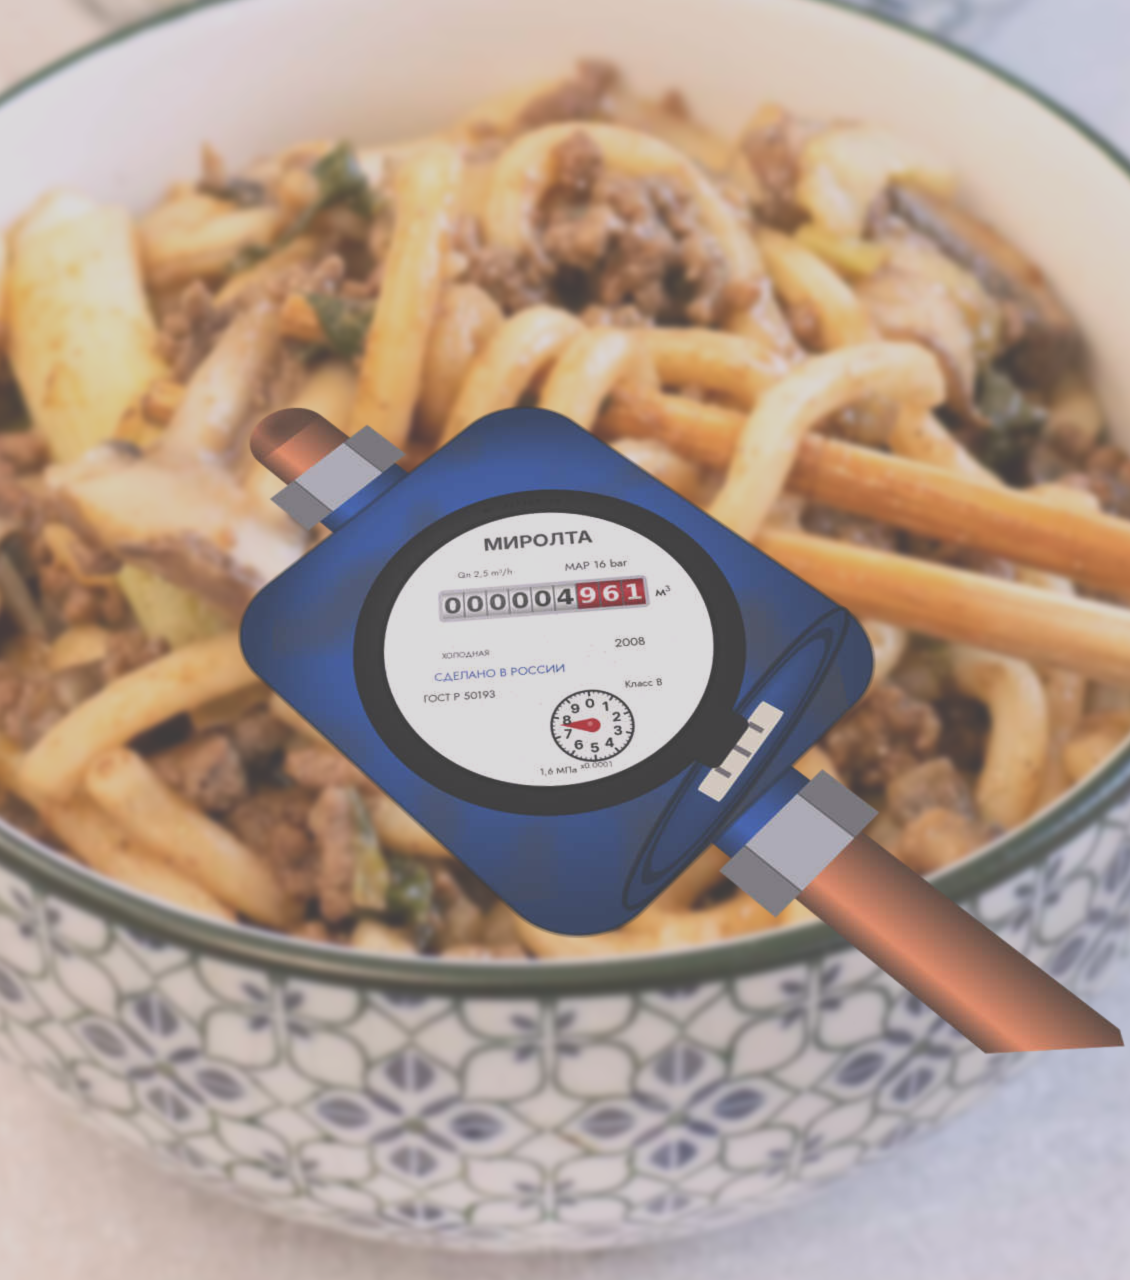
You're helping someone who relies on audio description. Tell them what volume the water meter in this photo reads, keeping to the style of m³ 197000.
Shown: m³ 4.9617
